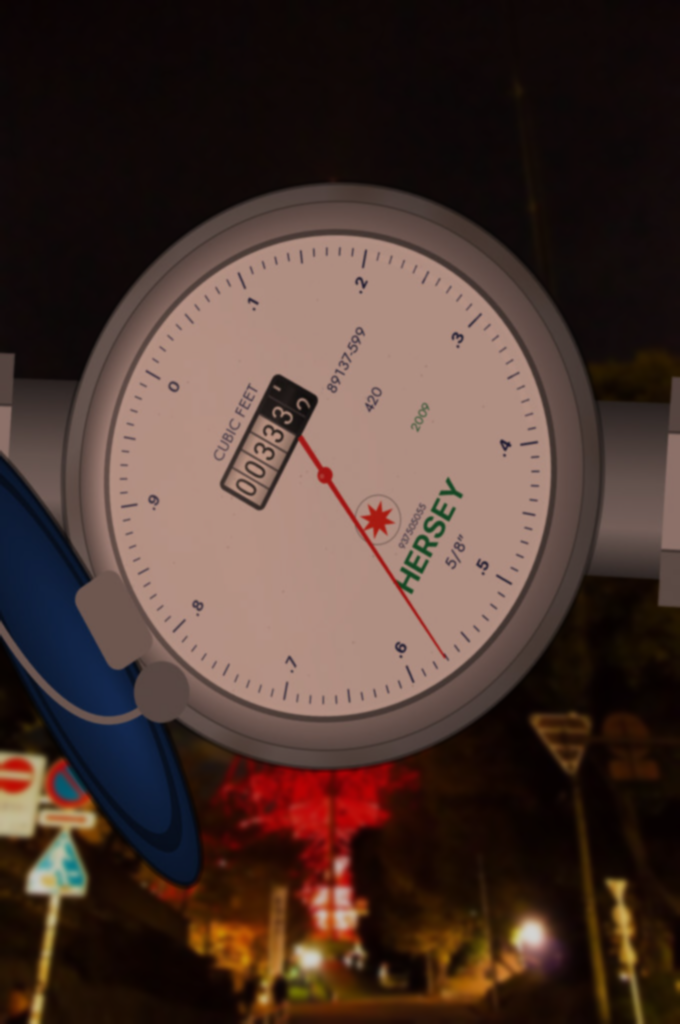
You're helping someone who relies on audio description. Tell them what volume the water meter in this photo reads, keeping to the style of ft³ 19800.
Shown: ft³ 3331.57
